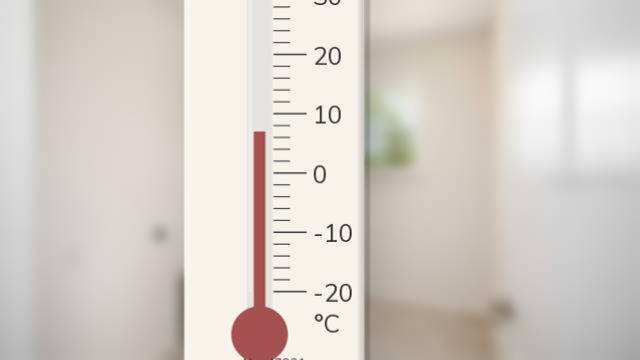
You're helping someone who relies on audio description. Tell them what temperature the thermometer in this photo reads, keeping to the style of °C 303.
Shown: °C 7
